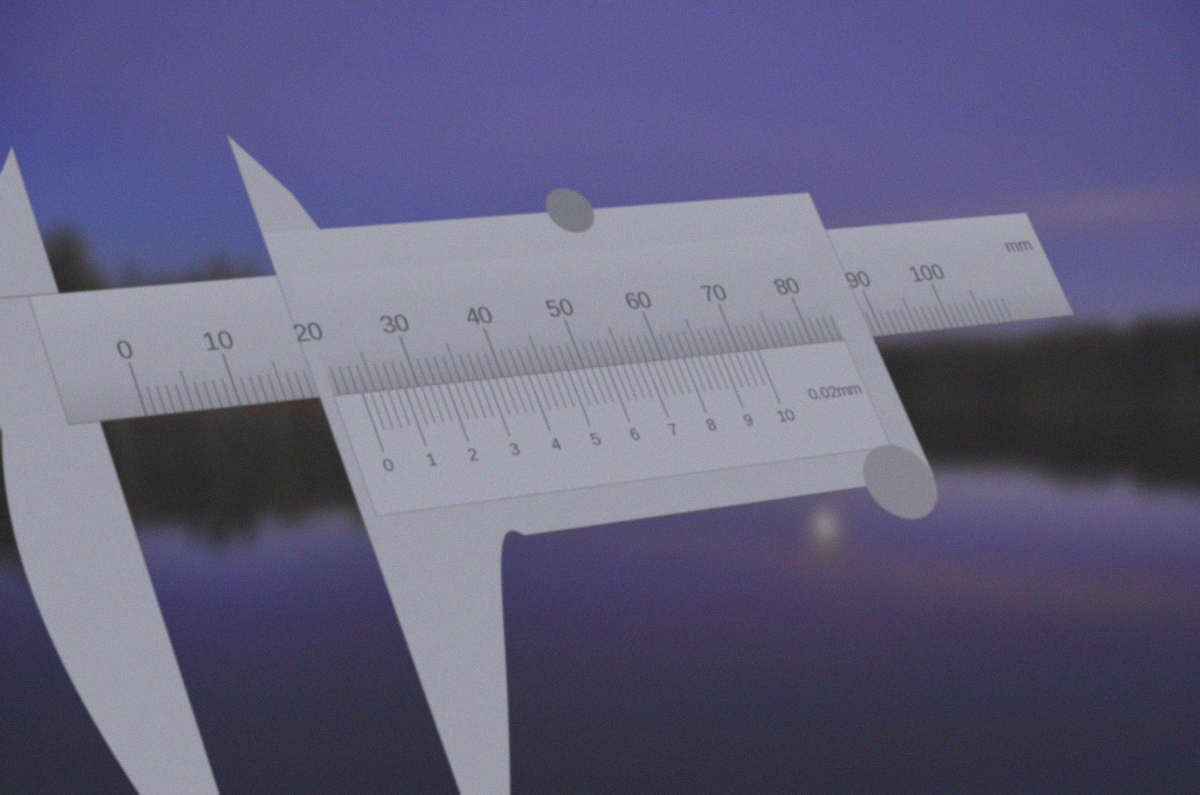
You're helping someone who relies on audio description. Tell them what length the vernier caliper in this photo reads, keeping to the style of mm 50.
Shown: mm 23.5
